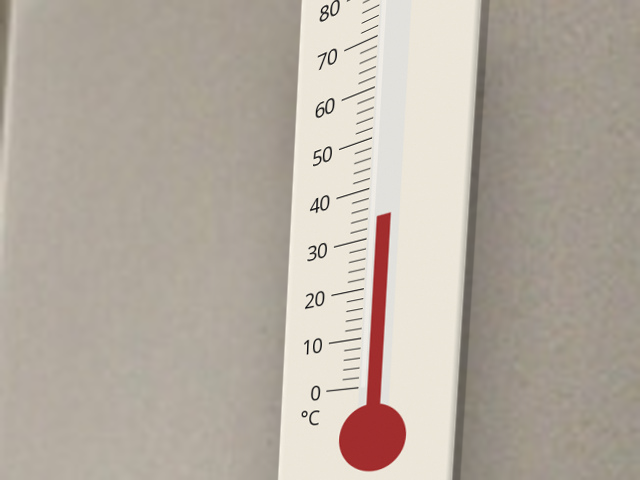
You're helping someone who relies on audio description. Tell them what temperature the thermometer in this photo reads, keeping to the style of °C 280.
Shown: °C 34
